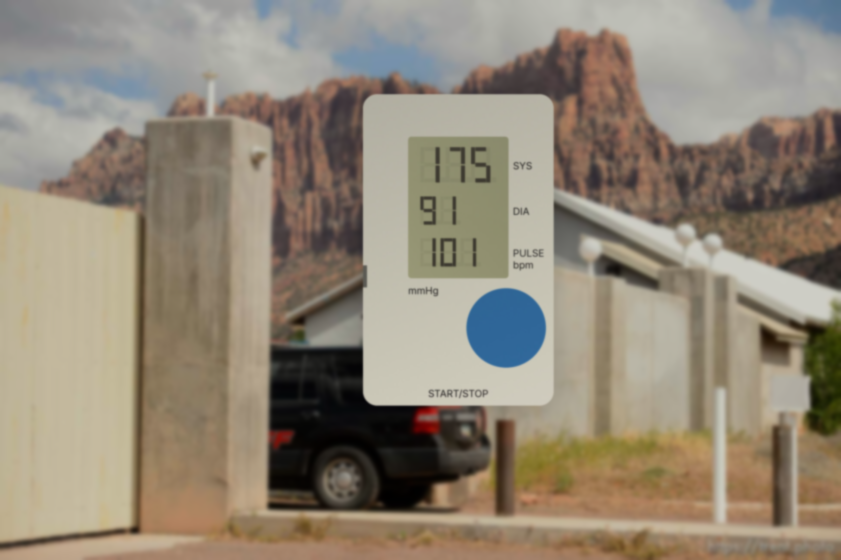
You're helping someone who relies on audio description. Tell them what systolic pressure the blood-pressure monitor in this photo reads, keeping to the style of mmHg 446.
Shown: mmHg 175
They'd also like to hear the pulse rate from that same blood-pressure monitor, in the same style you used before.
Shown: bpm 101
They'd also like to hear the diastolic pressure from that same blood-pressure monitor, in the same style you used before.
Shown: mmHg 91
